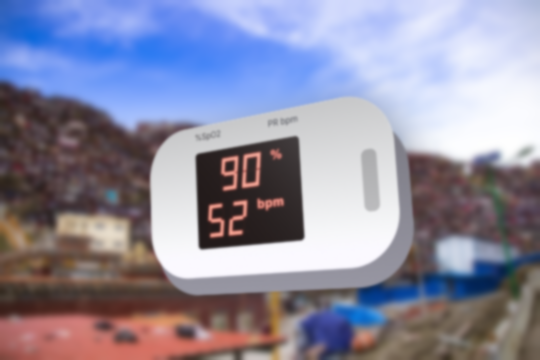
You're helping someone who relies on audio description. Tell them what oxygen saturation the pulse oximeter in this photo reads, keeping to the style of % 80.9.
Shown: % 90
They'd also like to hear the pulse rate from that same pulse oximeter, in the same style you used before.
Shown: bpm 52
